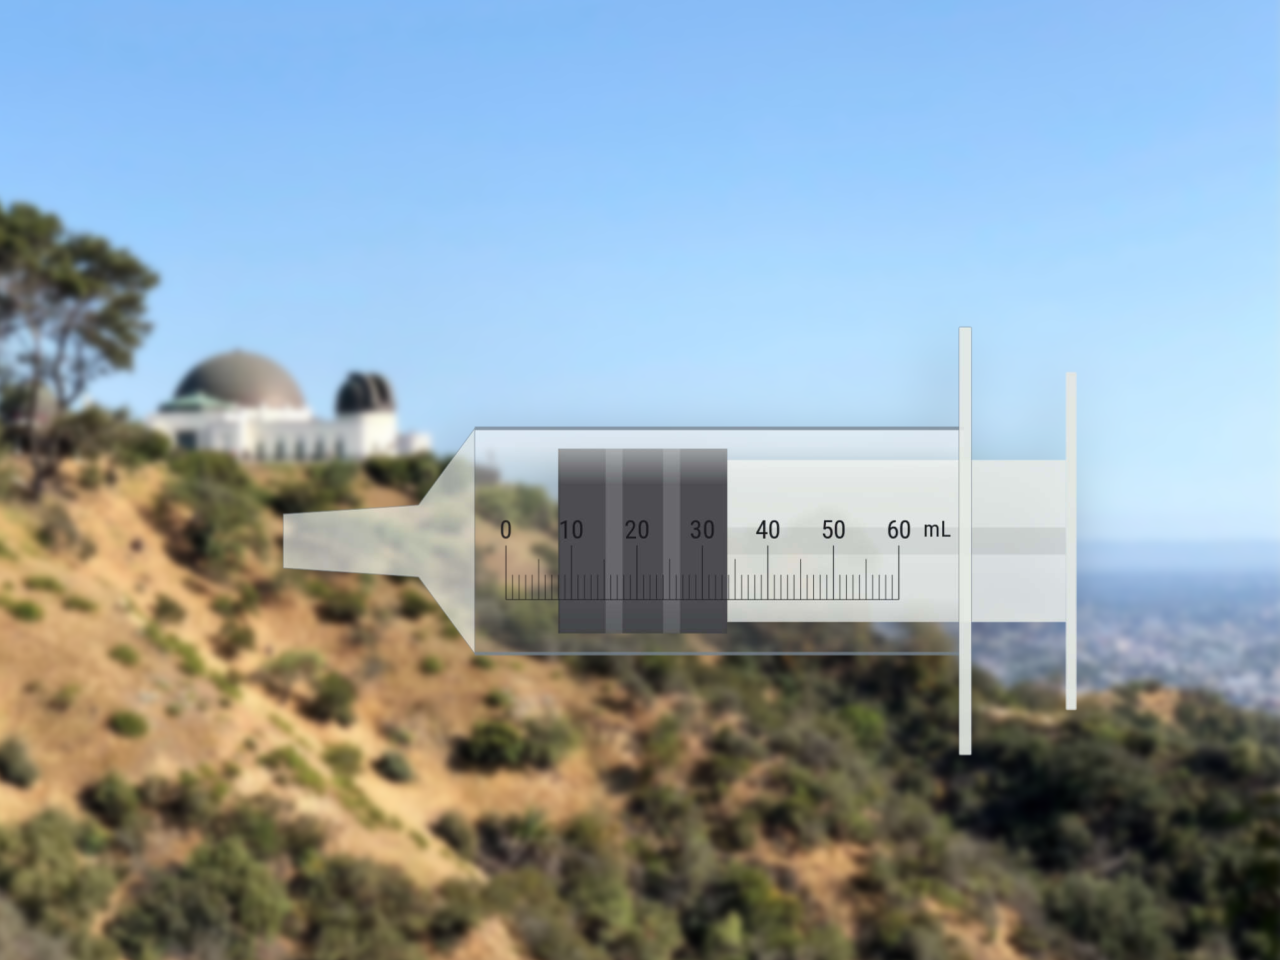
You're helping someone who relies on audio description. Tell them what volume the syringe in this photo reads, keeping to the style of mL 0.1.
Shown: mL 8
